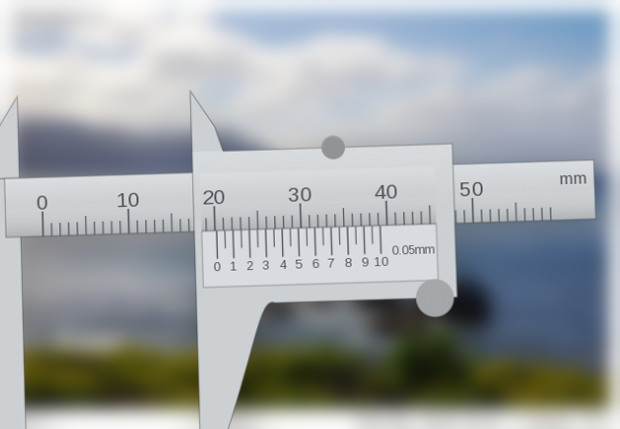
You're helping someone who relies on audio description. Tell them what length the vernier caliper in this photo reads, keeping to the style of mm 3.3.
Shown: mm 20.2
